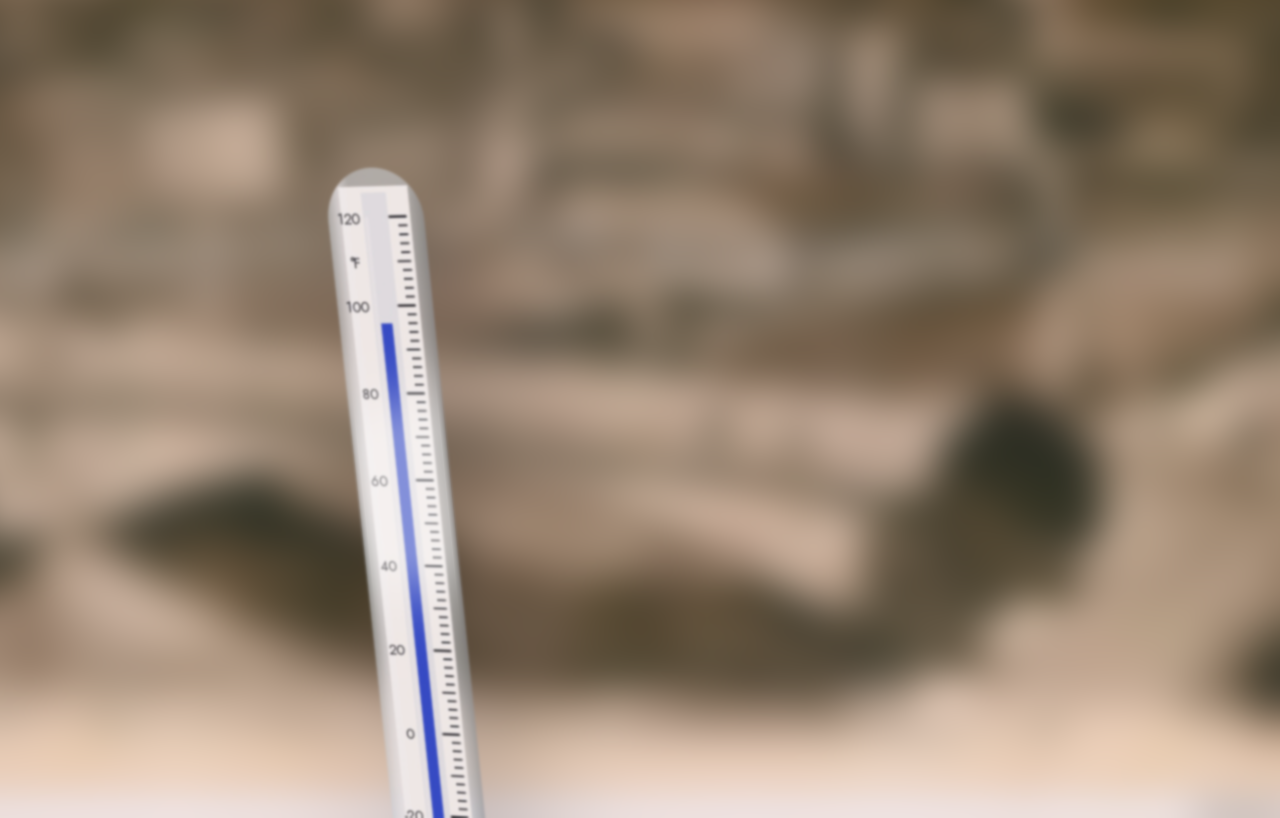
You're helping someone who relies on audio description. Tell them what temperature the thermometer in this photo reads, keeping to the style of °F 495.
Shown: °F 96
